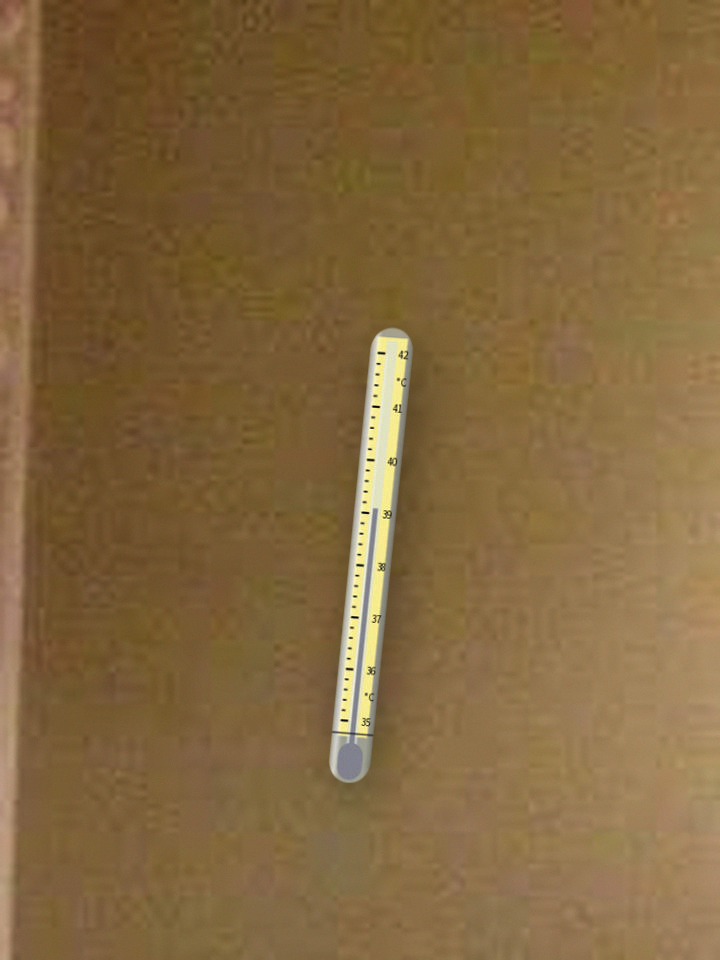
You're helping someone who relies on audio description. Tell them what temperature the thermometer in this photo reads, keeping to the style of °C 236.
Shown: °C 39.1
